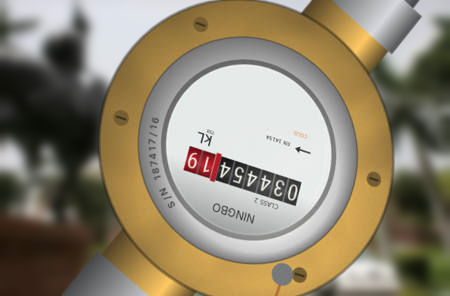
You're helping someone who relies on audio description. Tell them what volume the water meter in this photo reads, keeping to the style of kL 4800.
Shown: kL 34454.19
